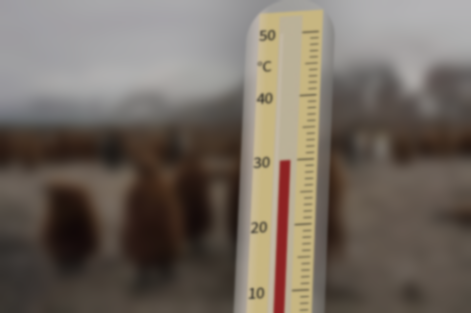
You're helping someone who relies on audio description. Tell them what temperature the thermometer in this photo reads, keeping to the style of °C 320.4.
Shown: °C 30
